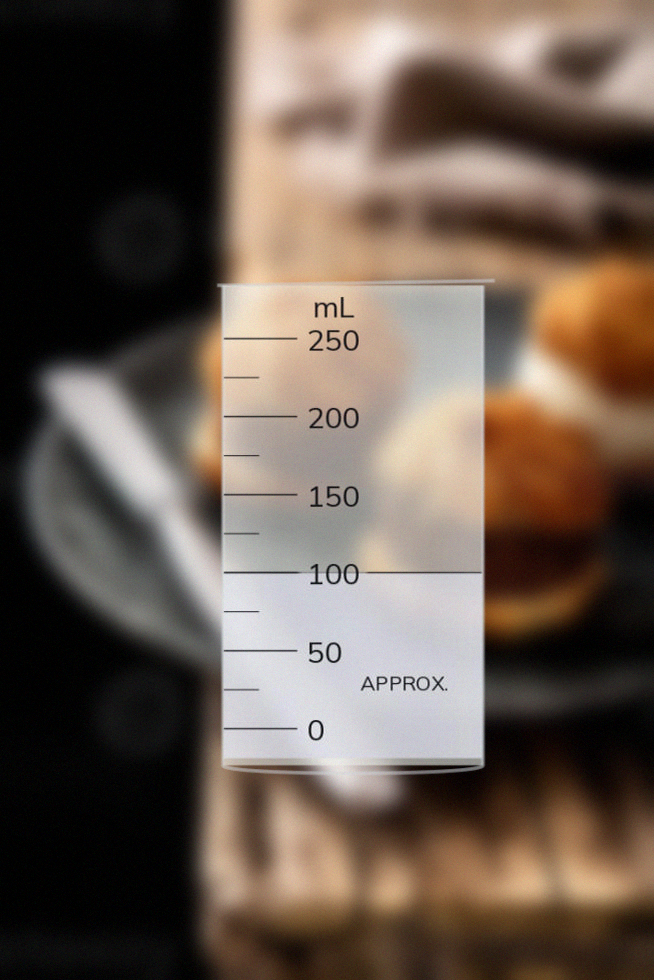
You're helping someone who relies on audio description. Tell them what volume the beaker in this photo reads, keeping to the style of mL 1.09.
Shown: mL 100
